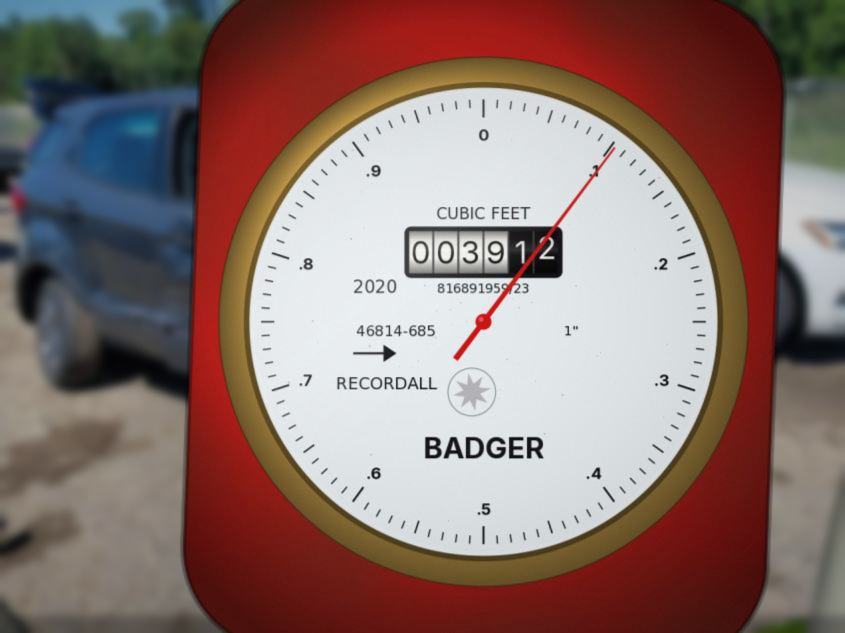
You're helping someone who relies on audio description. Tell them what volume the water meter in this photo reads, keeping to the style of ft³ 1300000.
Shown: ft³ 3912.10
